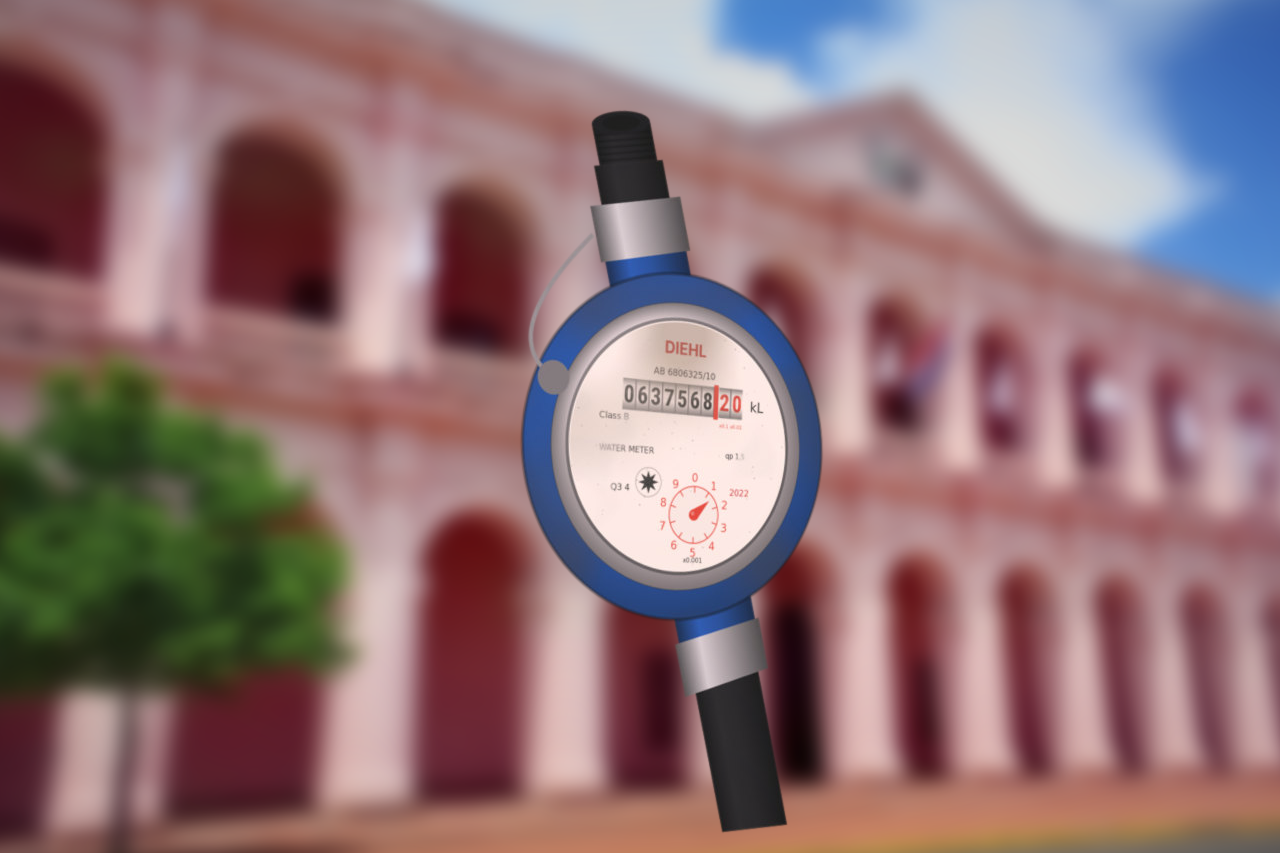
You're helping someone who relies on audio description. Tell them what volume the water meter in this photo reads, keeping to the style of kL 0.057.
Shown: kL 637568.201
